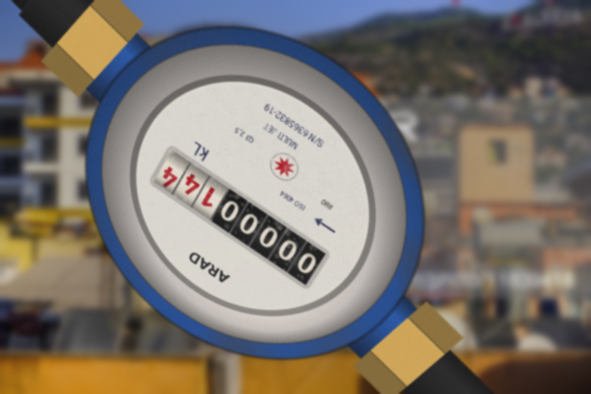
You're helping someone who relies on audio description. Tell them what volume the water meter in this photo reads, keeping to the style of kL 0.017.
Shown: kL 0.144
